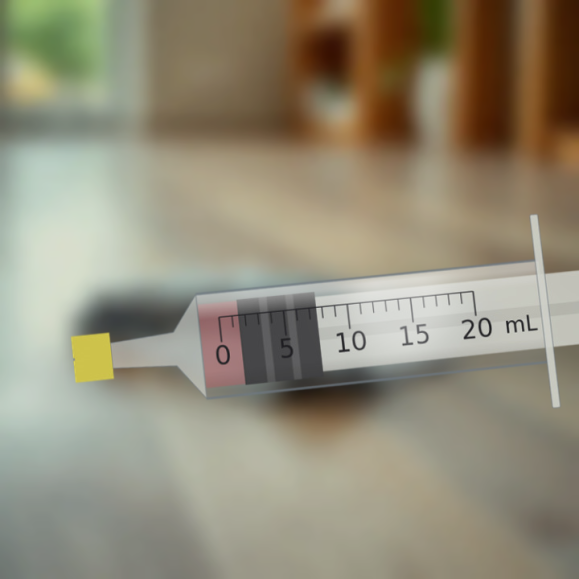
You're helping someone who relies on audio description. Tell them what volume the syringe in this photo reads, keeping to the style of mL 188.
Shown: mL 1.5
